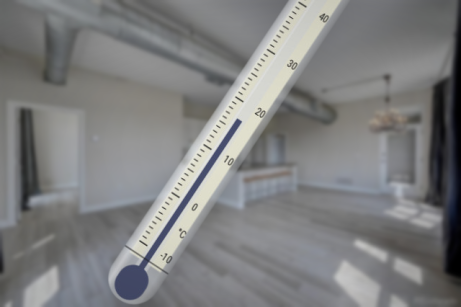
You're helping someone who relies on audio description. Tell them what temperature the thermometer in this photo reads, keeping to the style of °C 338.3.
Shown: °C 17
